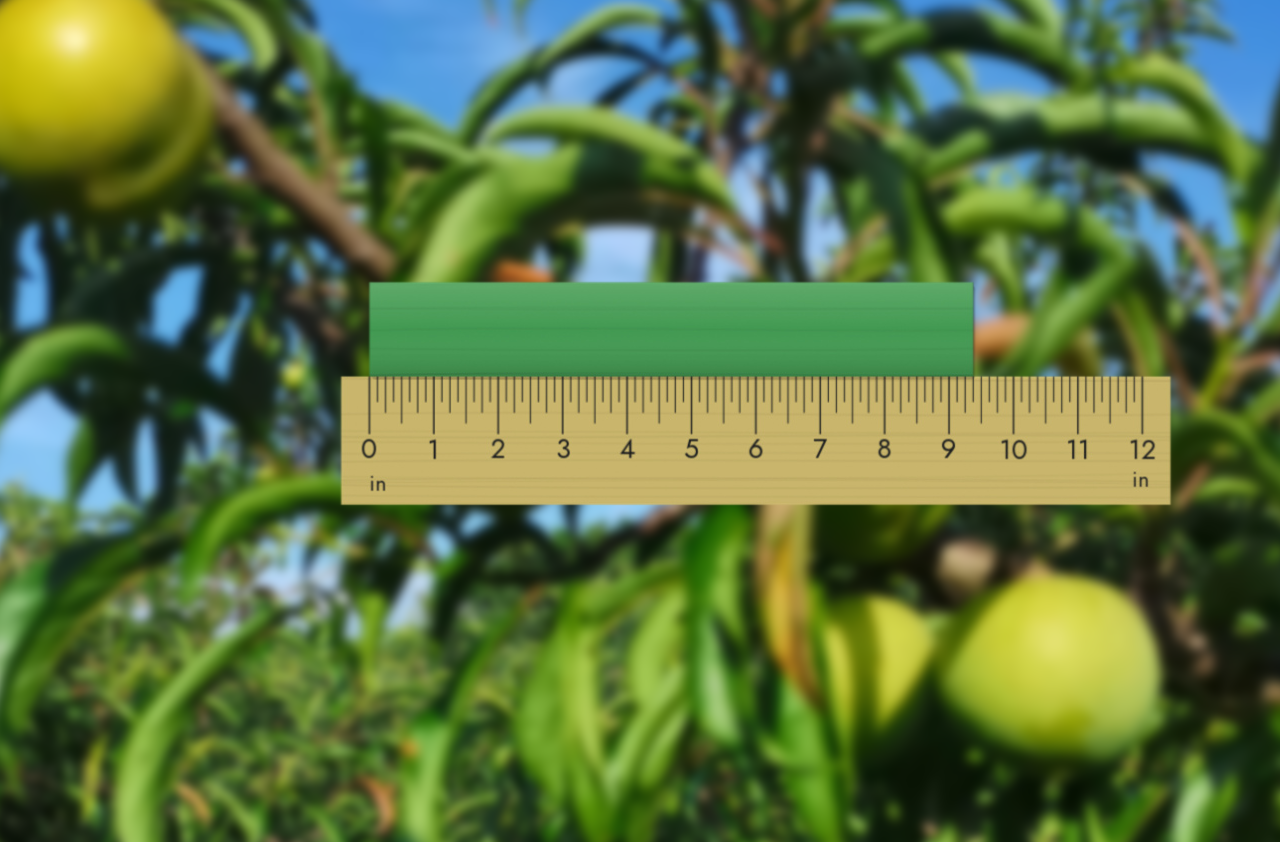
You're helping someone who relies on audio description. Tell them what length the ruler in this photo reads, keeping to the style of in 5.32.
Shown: in 9.375
